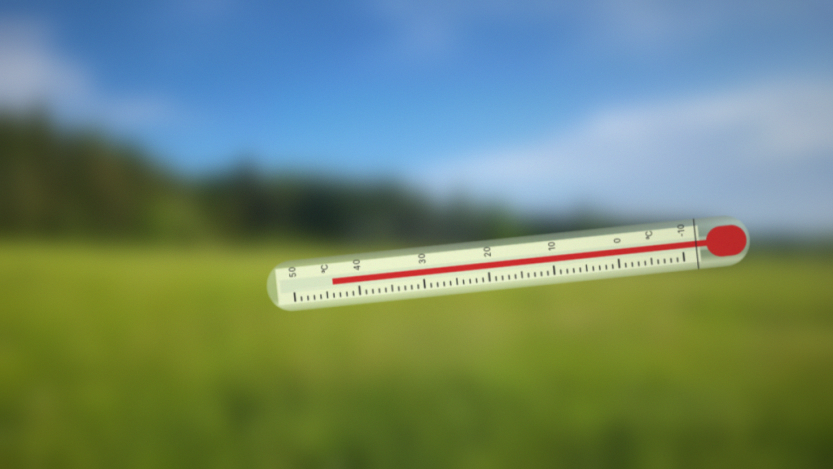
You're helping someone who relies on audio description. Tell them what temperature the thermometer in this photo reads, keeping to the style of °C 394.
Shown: °C 44
